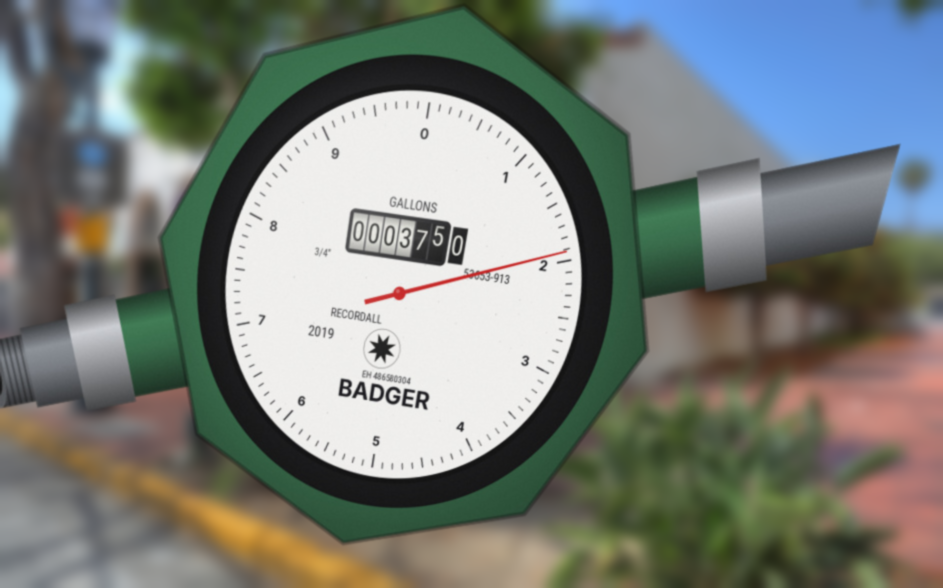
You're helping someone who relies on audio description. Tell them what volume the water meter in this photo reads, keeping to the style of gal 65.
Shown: gal 3751.9
